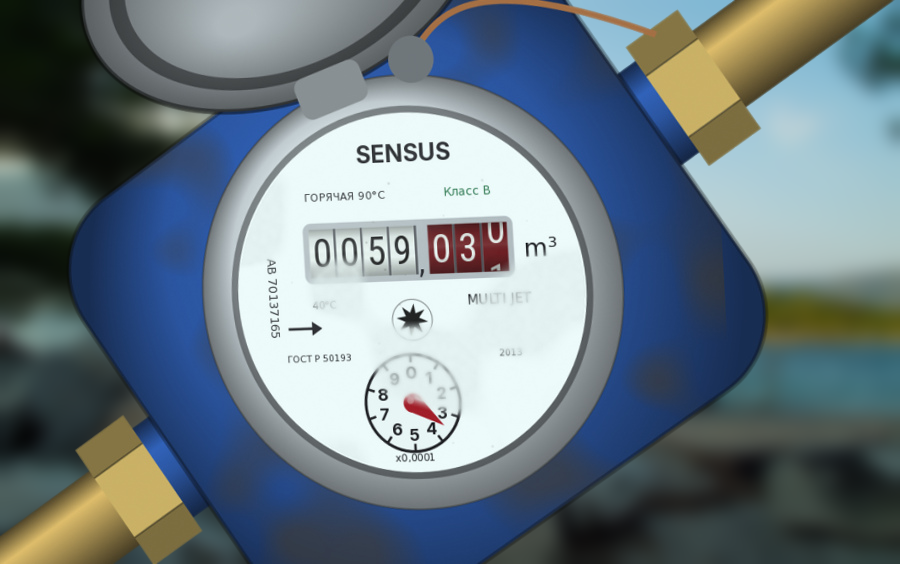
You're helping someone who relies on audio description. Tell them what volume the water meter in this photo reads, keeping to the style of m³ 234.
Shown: m³ 59.0303
